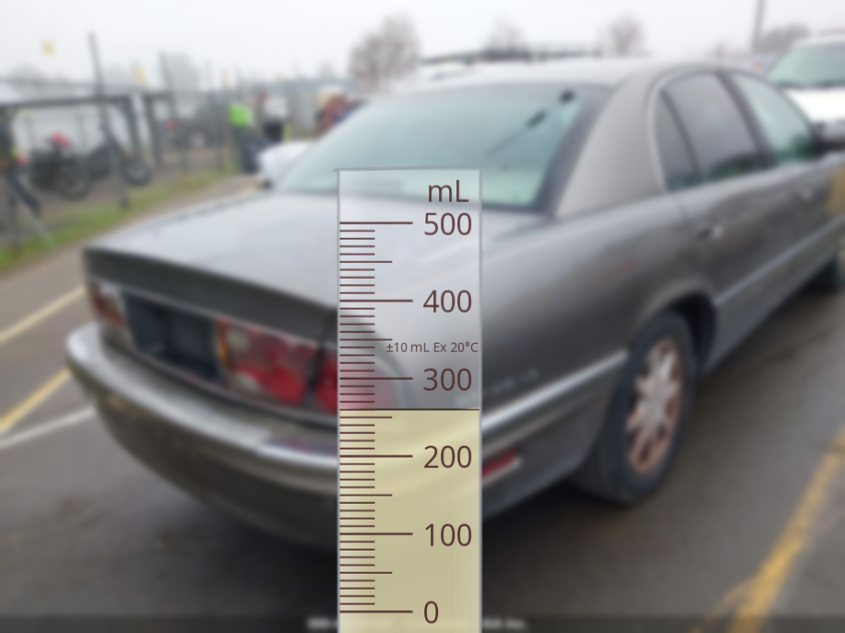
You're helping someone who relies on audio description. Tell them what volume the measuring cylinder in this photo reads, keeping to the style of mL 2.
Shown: mL 260
